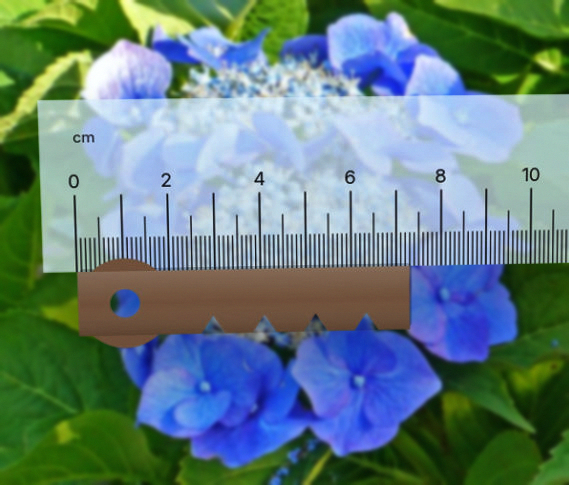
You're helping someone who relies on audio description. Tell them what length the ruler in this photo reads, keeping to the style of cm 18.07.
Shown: cm 7.3
